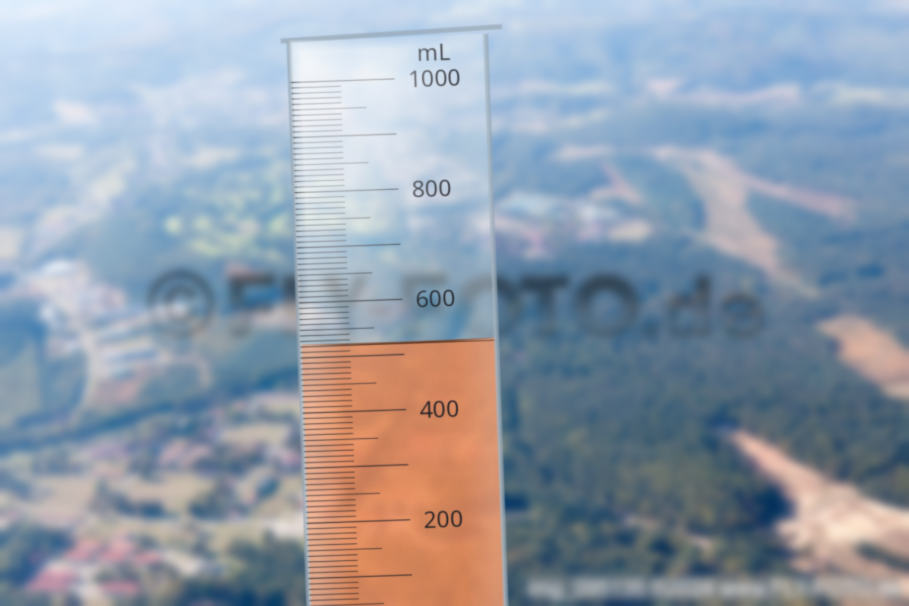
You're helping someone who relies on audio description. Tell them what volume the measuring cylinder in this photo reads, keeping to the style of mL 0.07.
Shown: mL 520
